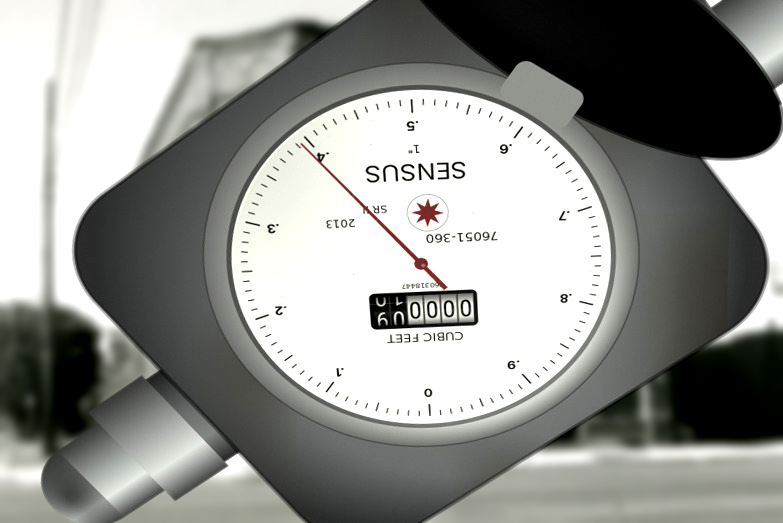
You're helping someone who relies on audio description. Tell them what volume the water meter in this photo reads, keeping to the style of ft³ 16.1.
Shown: ft³ 9.39
